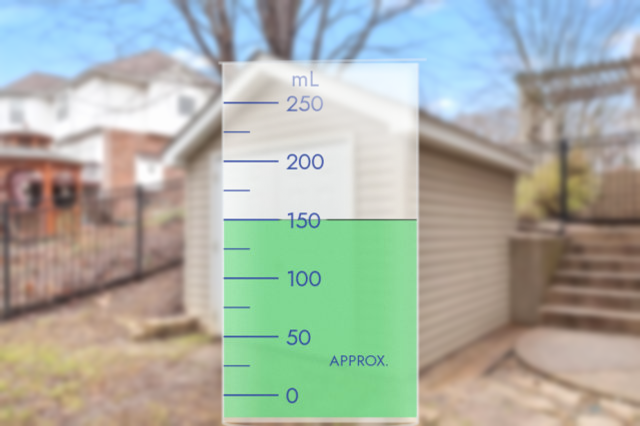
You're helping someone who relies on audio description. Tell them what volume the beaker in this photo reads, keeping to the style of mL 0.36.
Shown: mL 150
